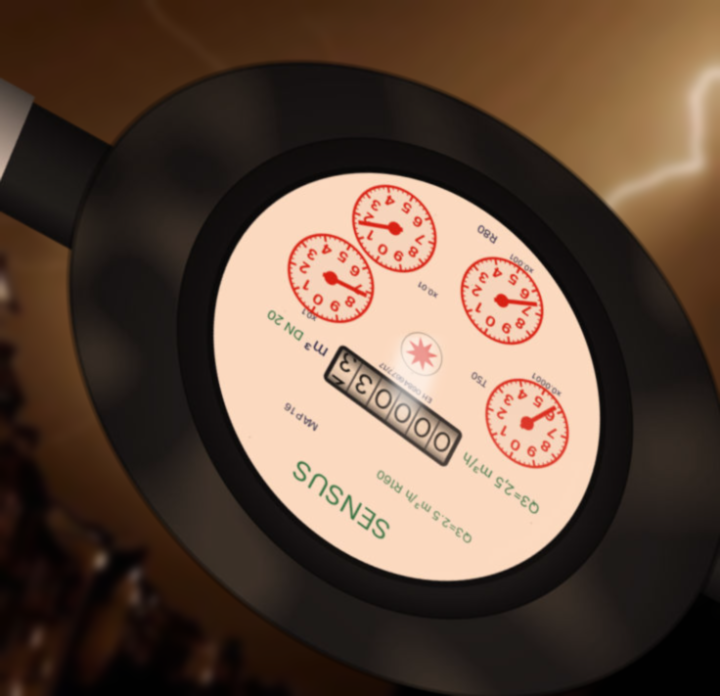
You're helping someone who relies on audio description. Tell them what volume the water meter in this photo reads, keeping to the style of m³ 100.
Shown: m³ 32.7165
